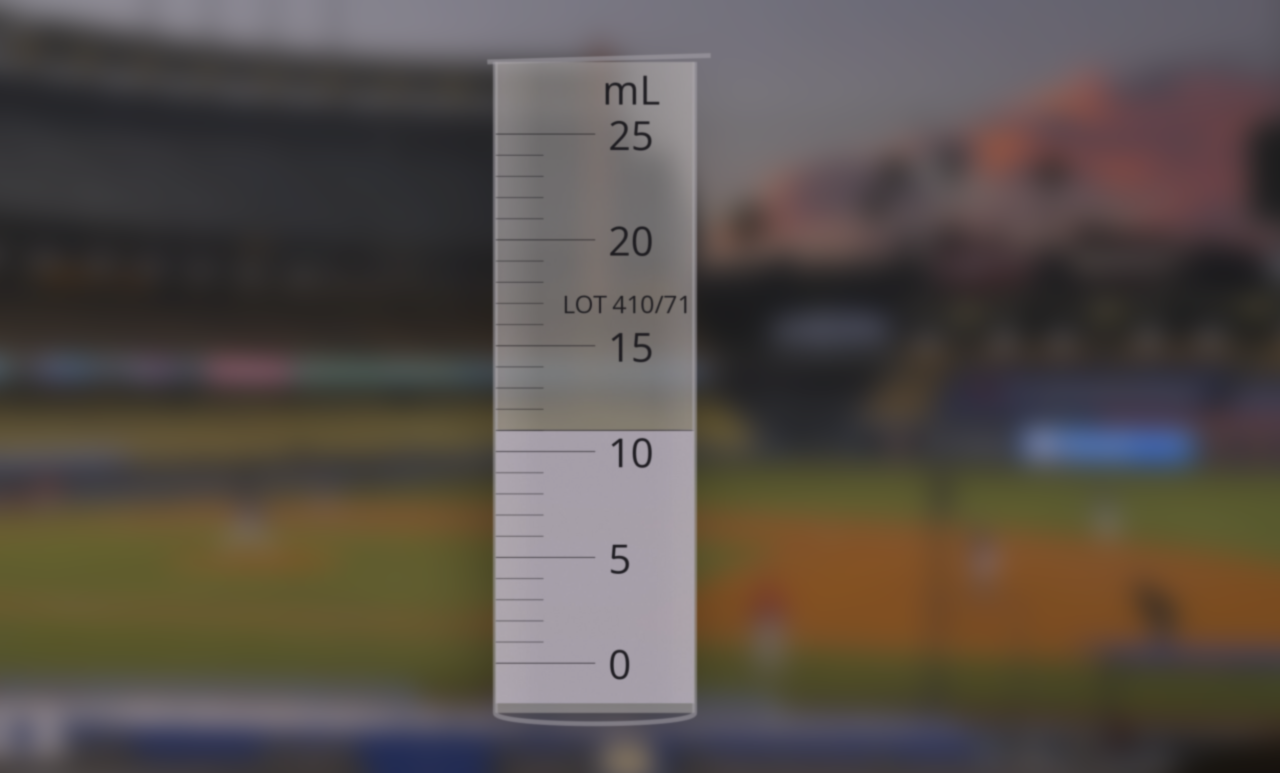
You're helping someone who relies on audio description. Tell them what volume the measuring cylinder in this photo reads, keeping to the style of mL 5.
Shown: mL 11
